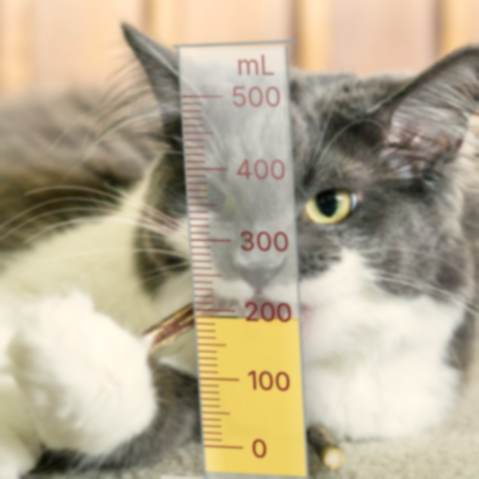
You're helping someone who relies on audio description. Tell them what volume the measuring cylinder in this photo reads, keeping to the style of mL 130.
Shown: mL 190
